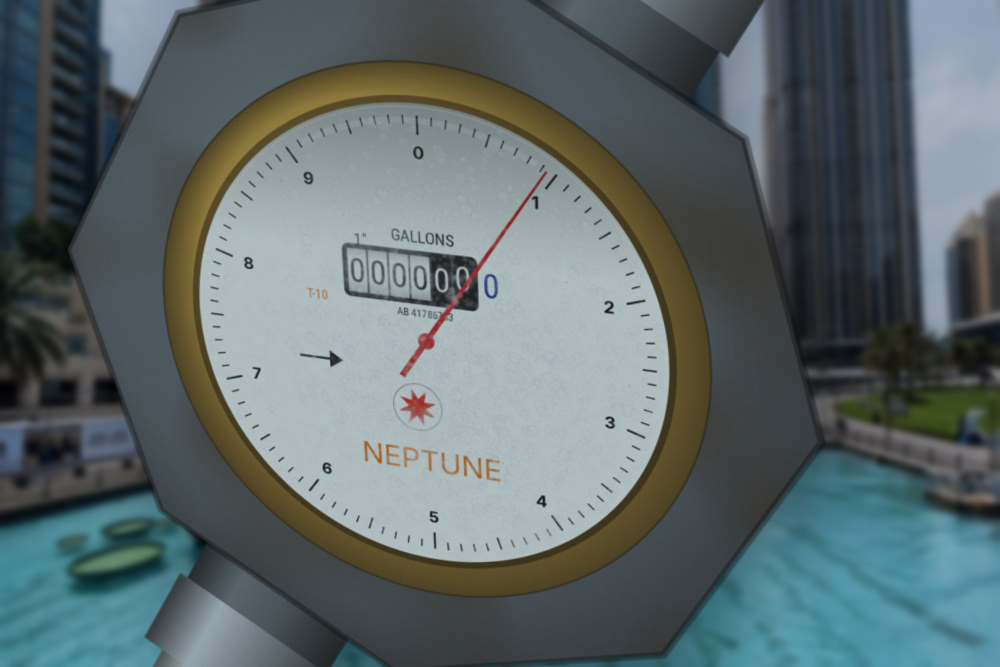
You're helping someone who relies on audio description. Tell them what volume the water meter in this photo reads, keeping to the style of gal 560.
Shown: gal 0.9
